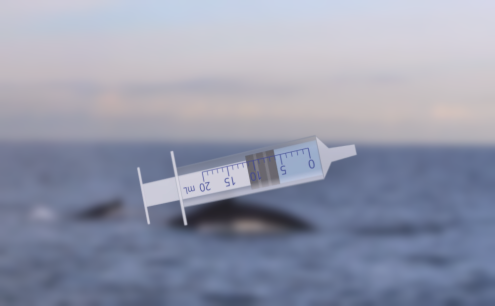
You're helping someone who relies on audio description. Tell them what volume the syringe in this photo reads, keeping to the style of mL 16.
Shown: mL 6
